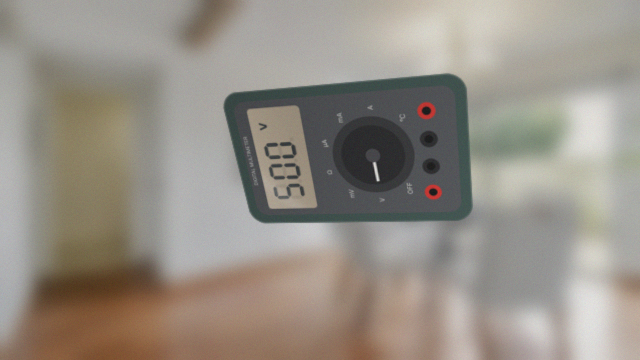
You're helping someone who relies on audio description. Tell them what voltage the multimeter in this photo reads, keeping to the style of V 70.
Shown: V 500
